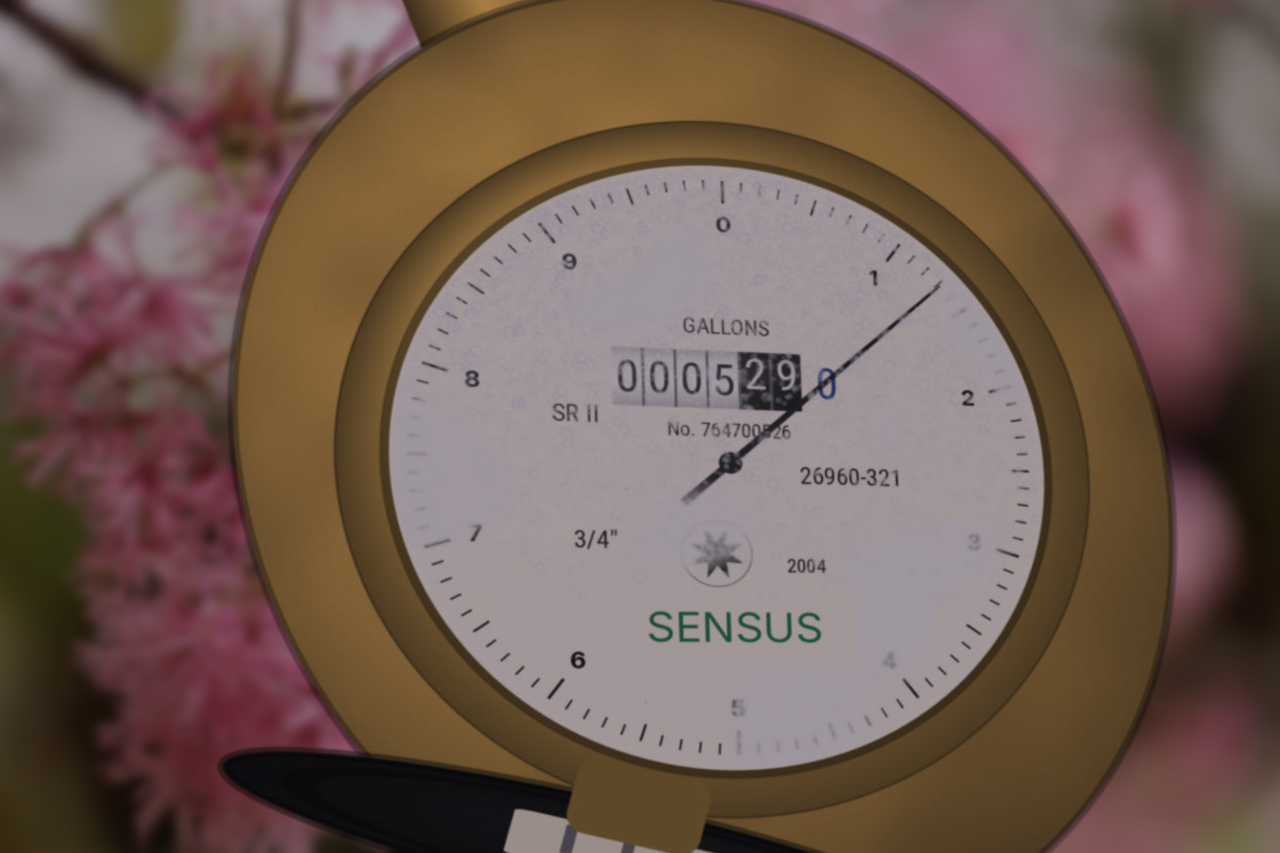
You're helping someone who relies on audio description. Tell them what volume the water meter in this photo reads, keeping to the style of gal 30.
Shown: gal 5291.3
